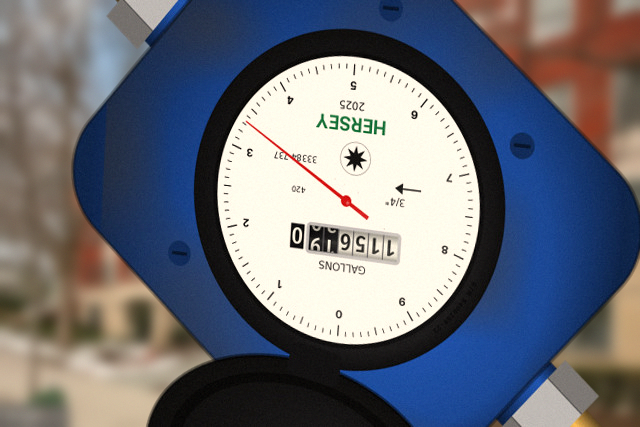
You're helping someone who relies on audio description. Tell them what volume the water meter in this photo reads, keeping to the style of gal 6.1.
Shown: gal 1156193.3
